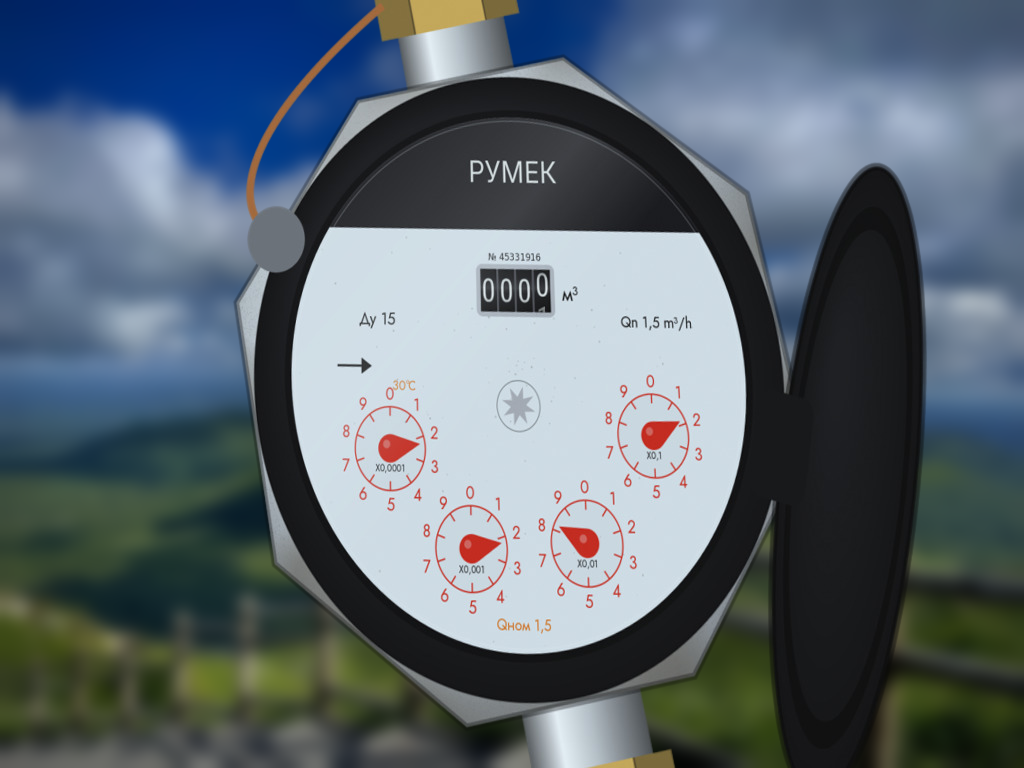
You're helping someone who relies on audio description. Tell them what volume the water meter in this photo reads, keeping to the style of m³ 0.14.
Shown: m³ 0.1822
